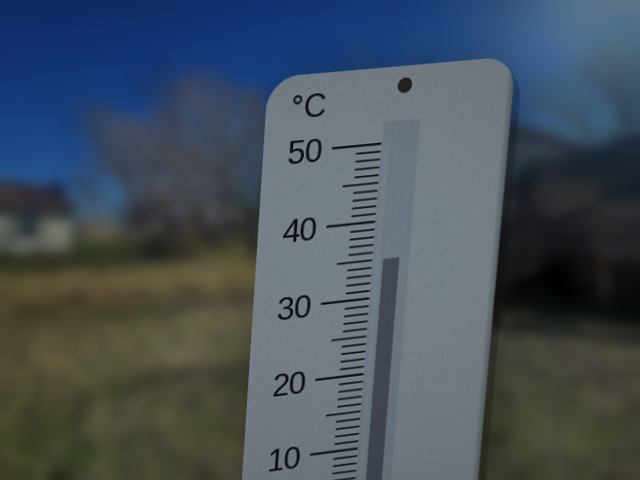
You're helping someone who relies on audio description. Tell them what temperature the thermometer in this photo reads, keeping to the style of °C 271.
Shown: °C 35
